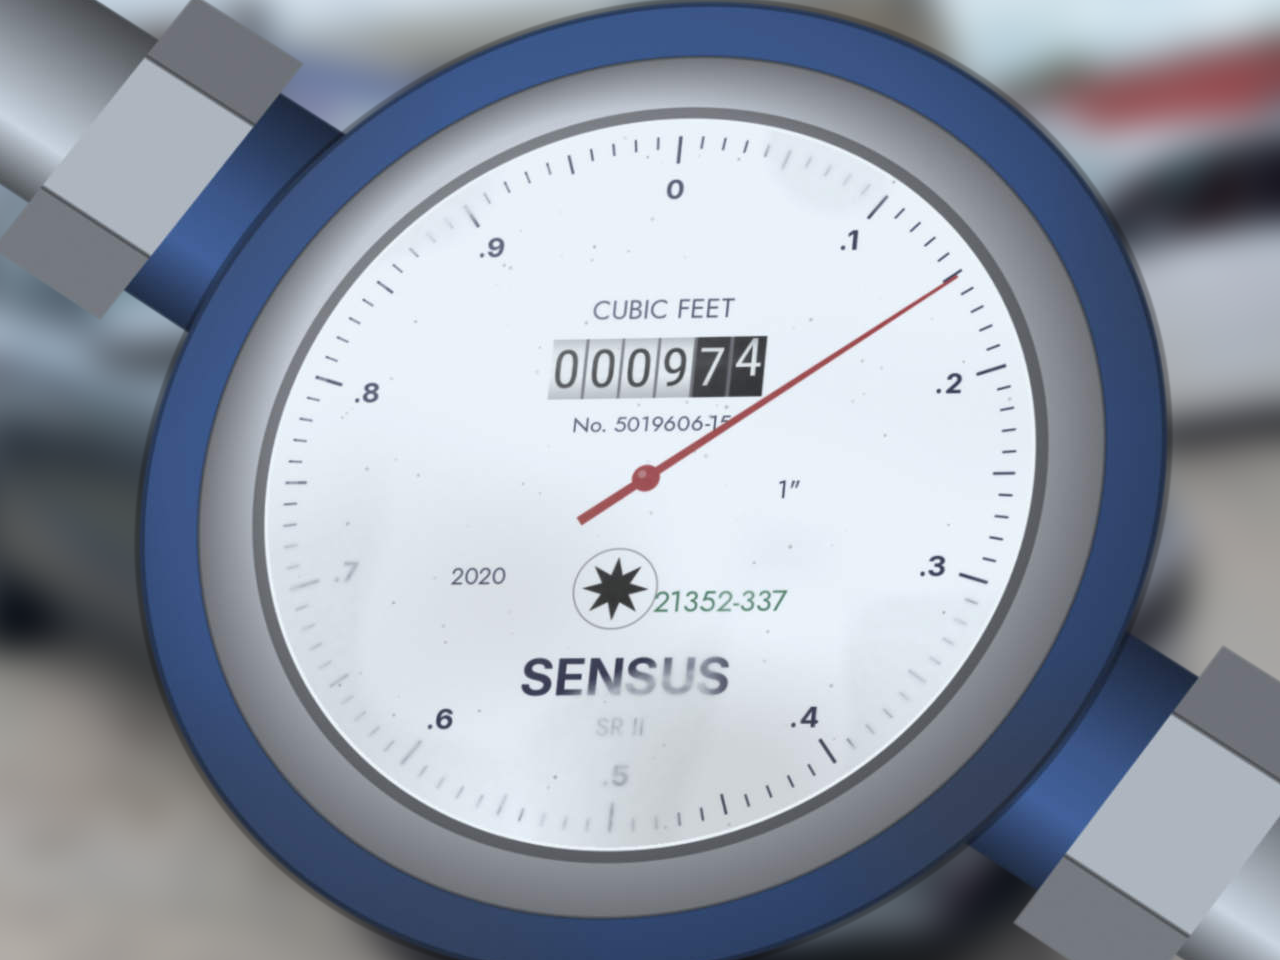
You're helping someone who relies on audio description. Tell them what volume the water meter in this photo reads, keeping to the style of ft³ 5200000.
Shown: ft³ 974.15
